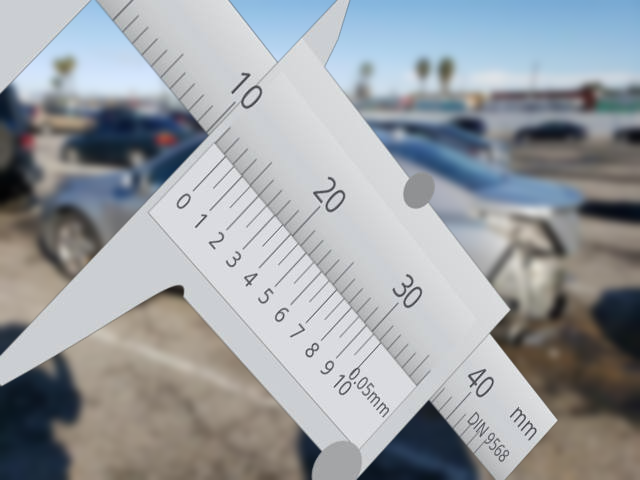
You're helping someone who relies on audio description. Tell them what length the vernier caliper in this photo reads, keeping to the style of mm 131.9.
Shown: mm 12.2
